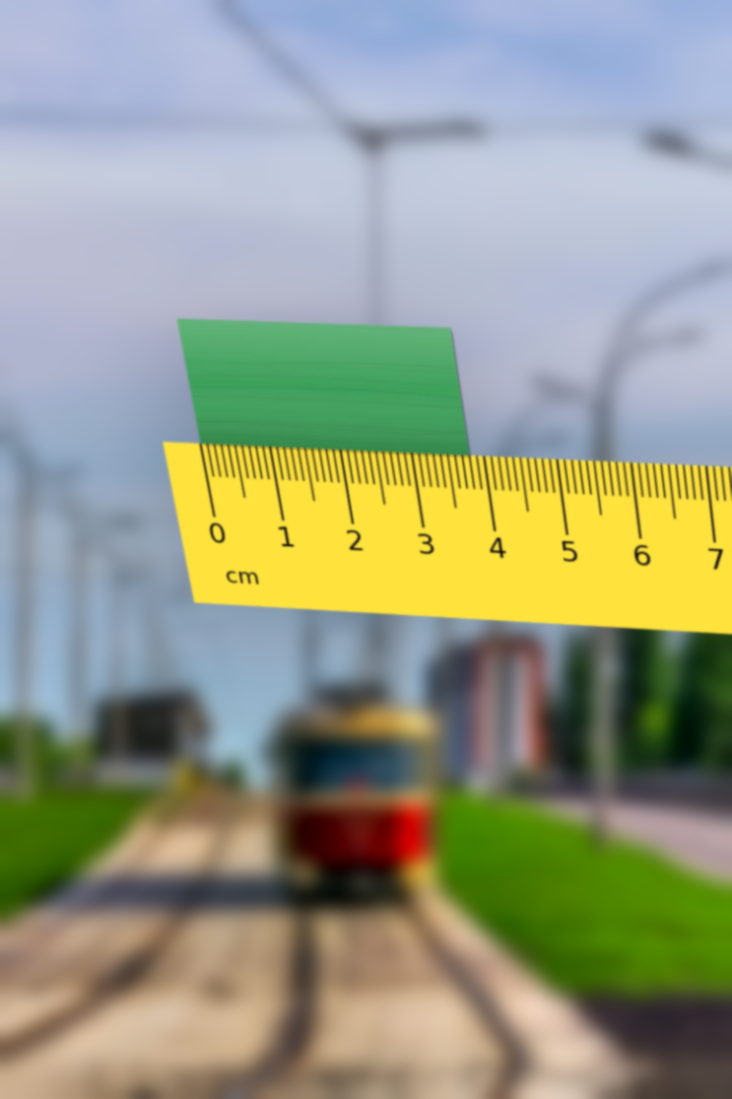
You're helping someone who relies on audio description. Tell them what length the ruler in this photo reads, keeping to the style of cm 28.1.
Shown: cm 3.8
